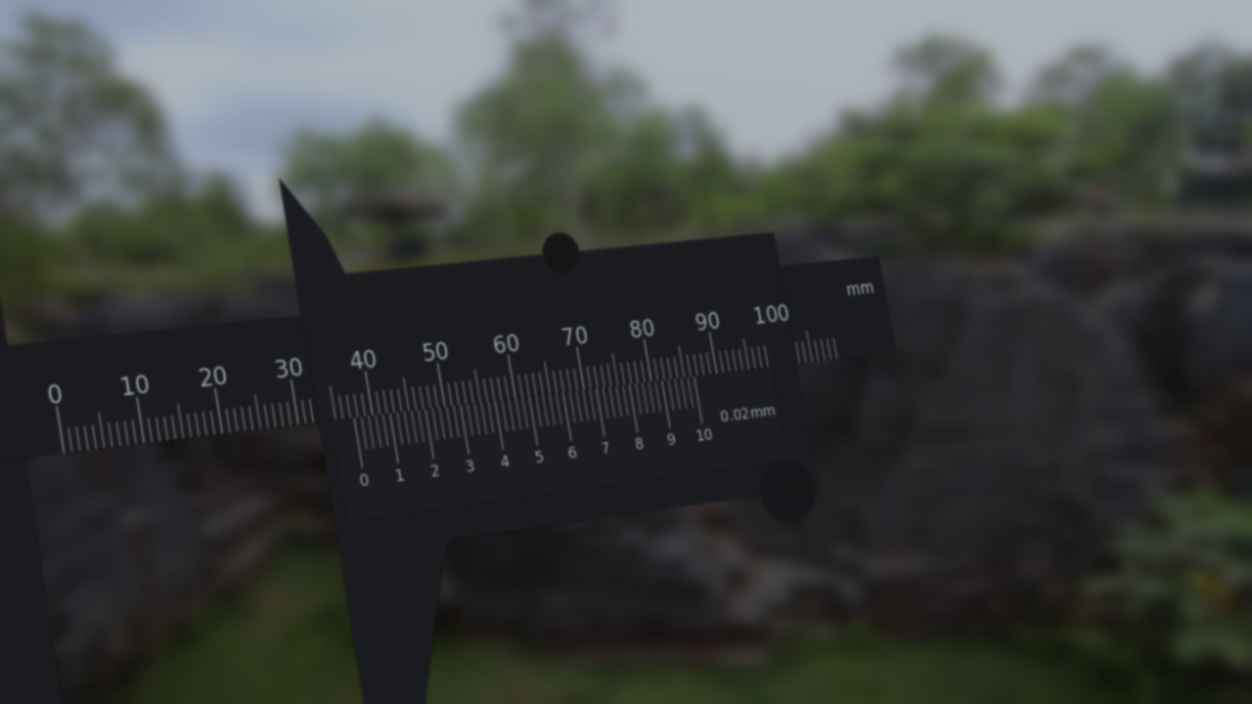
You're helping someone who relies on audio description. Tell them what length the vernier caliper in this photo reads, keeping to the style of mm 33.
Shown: mm 37.5
